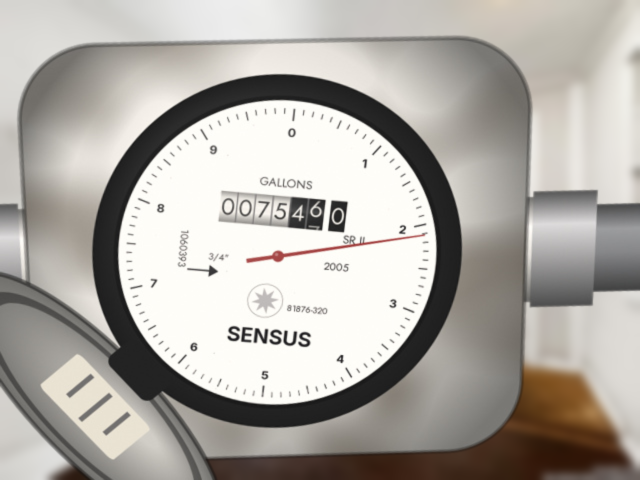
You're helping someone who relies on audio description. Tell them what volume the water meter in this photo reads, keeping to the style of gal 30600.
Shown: gal 75462.1
